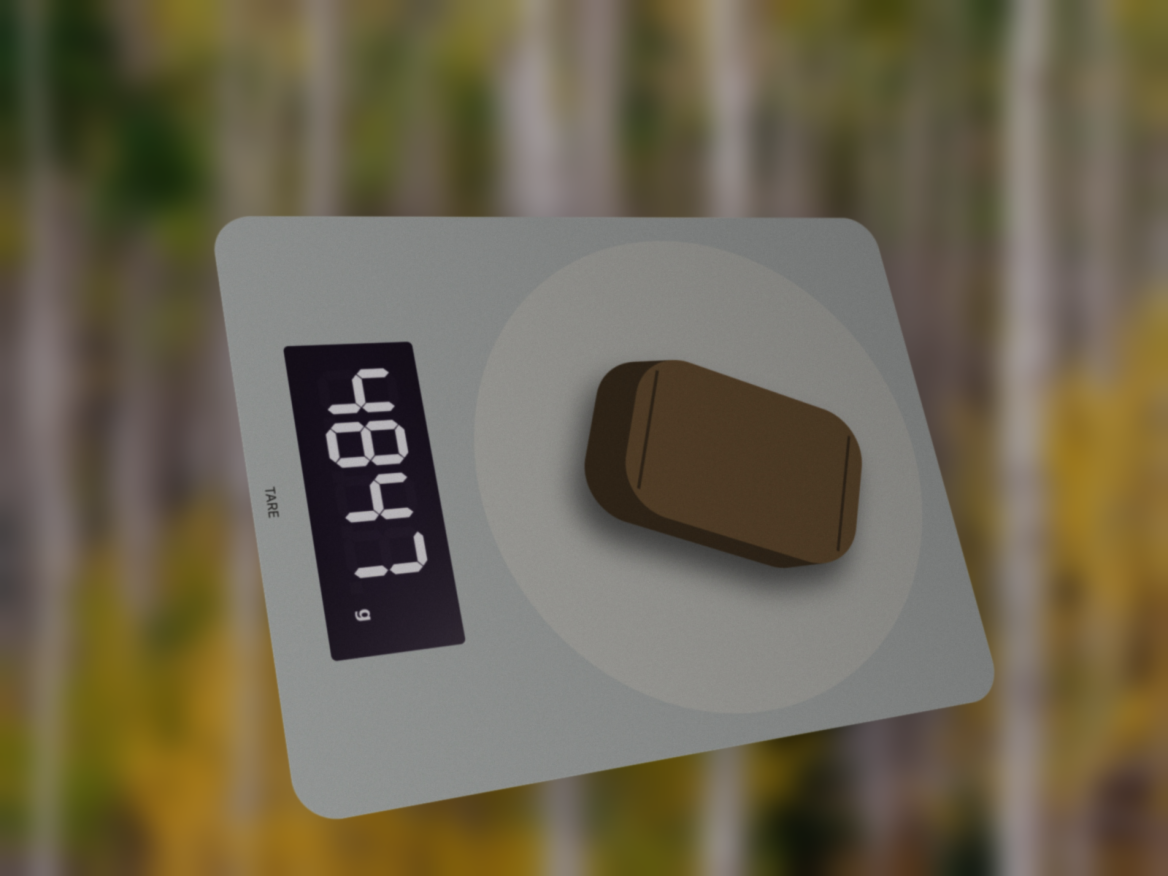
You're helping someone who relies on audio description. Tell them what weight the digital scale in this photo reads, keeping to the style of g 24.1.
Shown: g 4847
